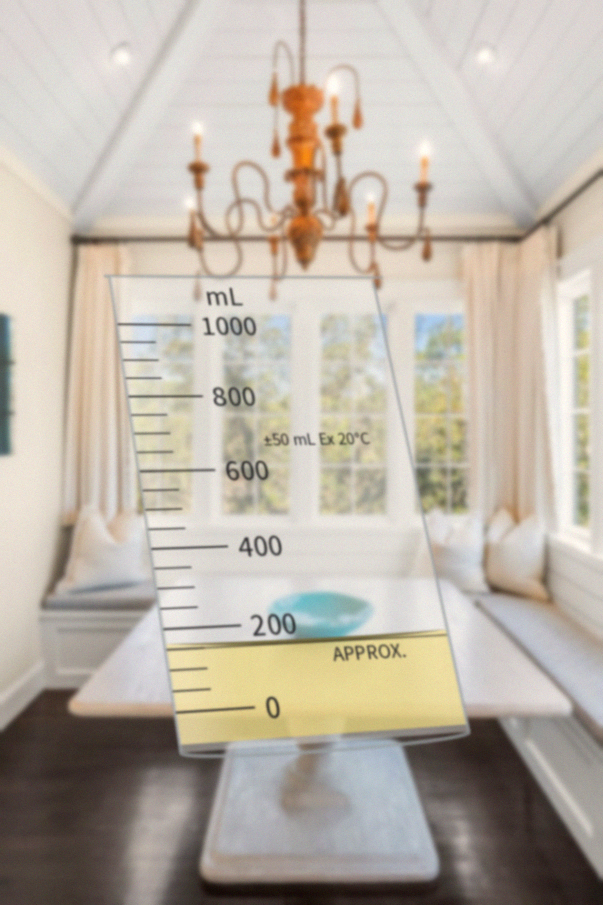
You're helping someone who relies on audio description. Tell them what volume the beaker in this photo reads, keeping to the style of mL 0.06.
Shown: mL 150
